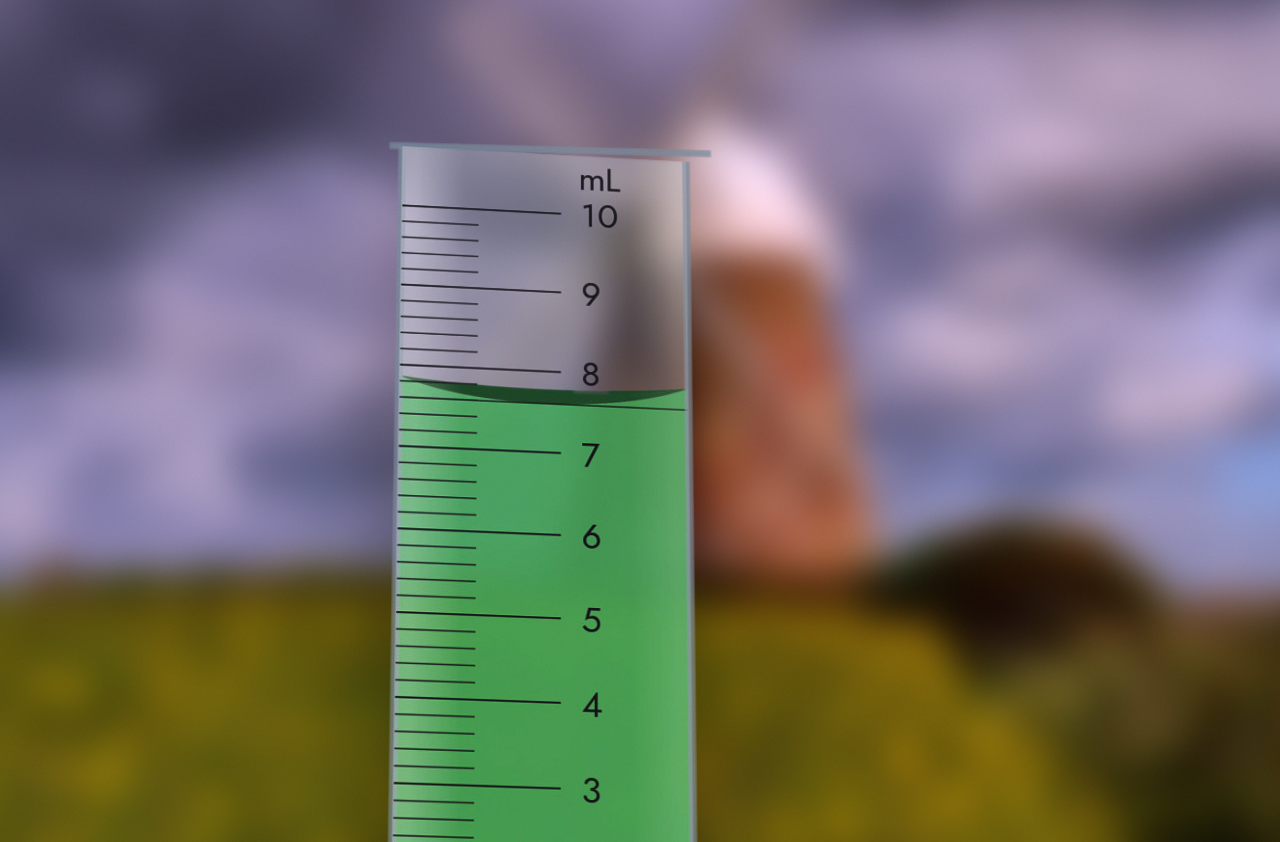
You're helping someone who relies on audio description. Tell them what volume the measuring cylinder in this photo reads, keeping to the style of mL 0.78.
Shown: mL 7.6
